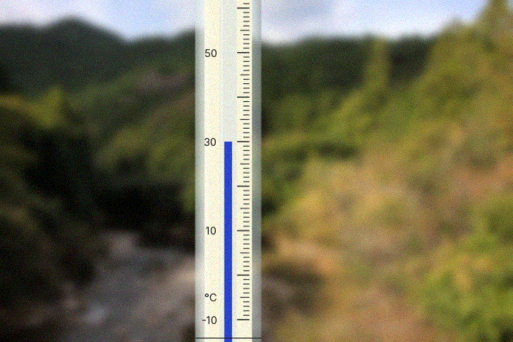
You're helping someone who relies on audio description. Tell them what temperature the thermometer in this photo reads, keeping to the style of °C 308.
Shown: °C 30
